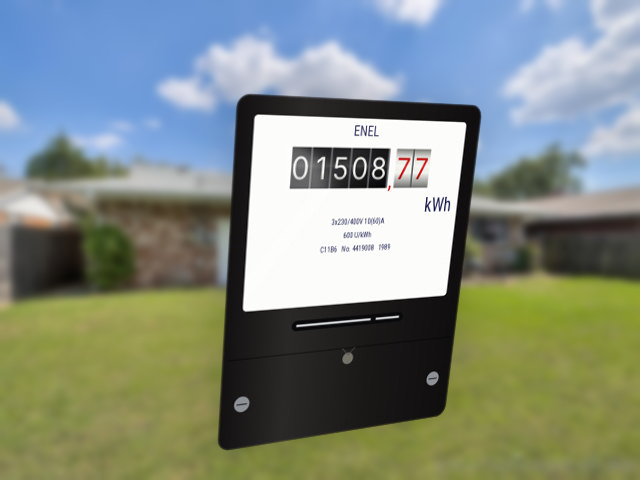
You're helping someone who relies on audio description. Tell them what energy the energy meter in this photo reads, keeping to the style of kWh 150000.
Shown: kWh 1508.77
